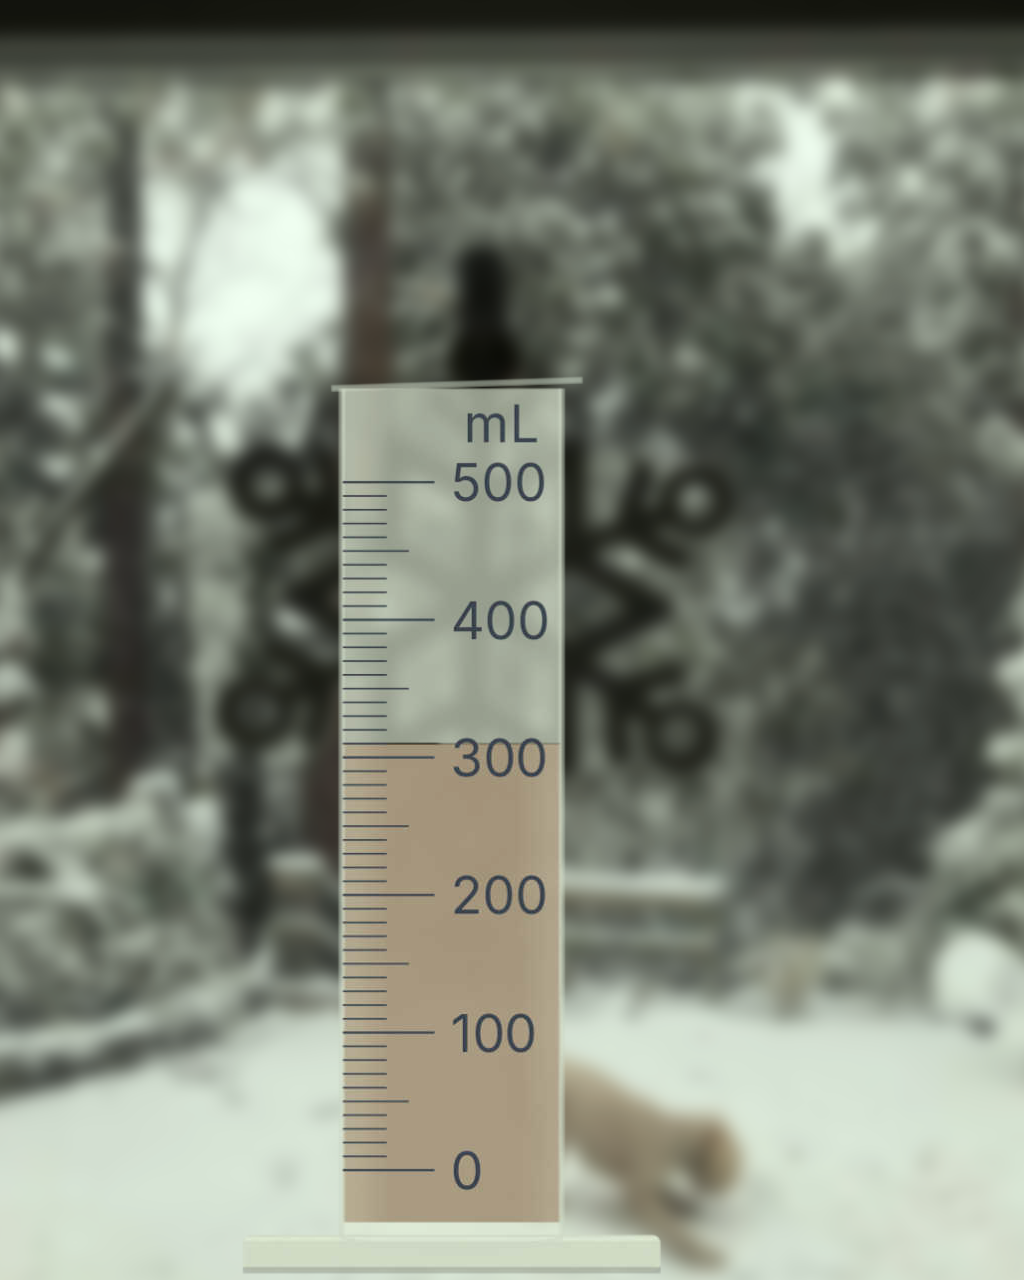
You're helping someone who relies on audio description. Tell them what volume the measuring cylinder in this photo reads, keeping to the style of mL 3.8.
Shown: mL 310
